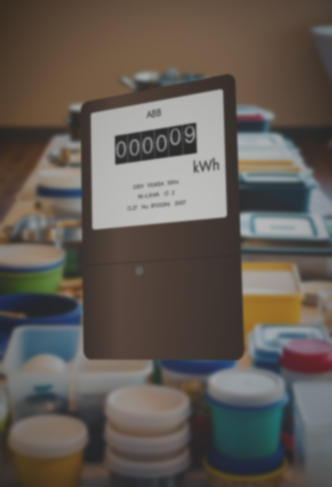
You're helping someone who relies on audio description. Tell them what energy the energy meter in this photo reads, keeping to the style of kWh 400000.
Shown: kWh 9
